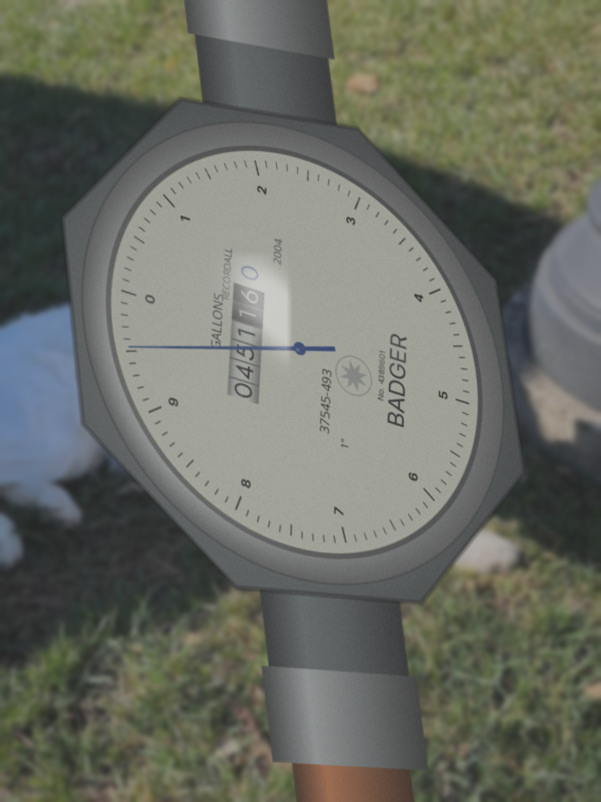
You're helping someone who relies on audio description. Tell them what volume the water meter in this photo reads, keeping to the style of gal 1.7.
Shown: gal 451159.5
